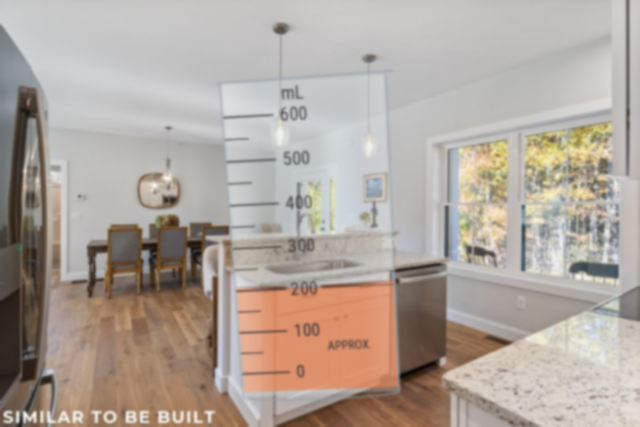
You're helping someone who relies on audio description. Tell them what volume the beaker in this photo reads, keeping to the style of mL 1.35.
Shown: mL 200
